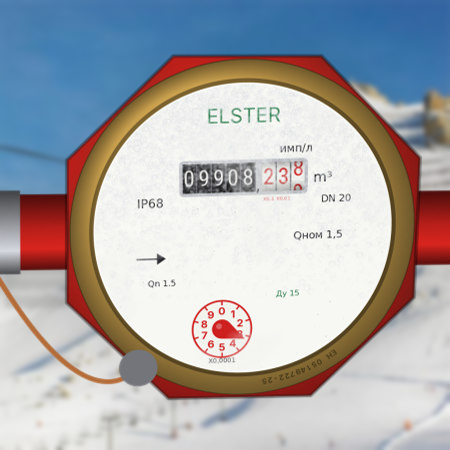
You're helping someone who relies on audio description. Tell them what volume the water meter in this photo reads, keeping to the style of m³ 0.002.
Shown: m³ 9908.2383
